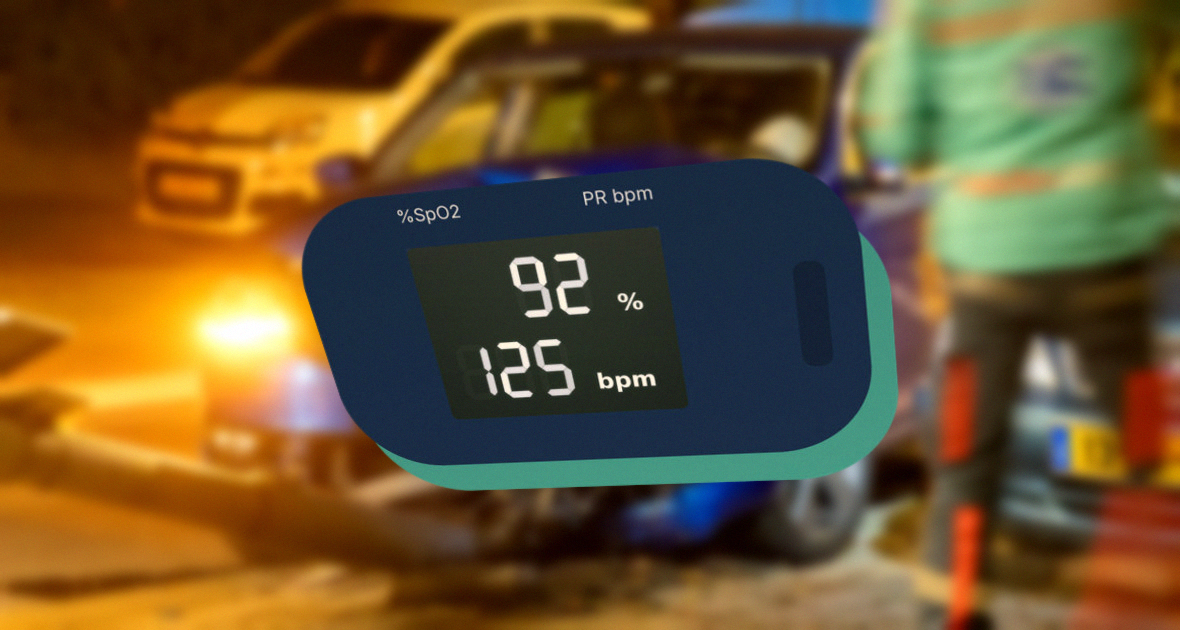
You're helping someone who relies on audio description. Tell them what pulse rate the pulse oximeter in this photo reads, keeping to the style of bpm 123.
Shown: bpm 125
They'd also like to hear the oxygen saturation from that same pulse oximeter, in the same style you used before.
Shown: % 92
